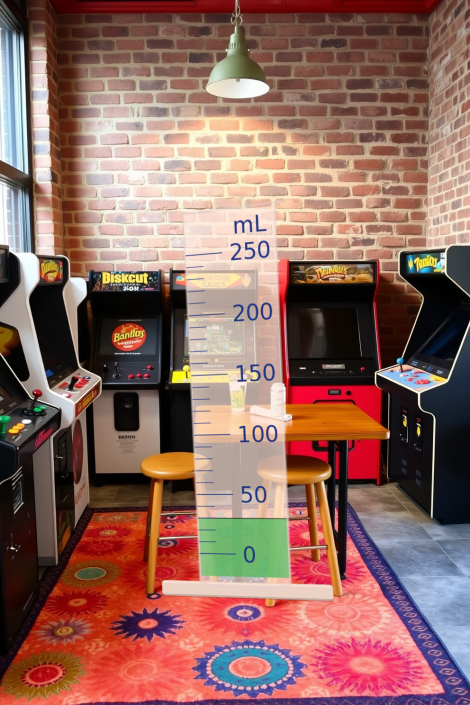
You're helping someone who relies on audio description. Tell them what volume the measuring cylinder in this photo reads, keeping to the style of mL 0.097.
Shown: mL 30
